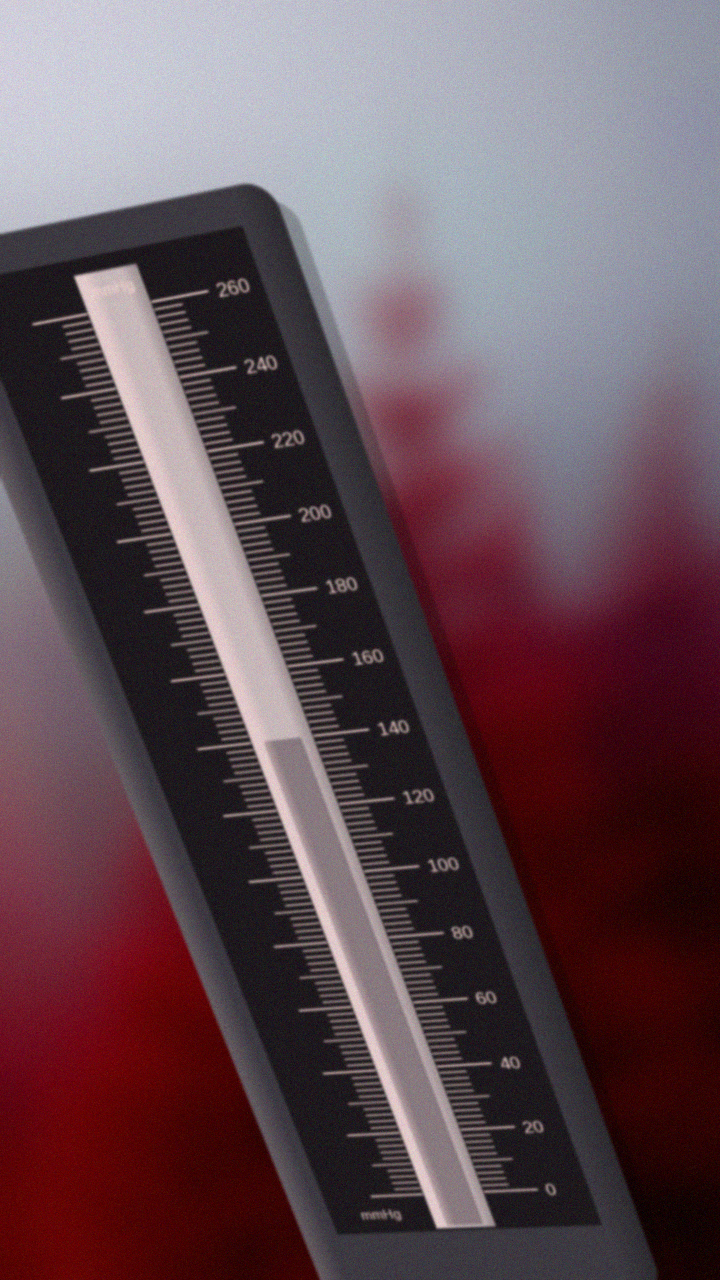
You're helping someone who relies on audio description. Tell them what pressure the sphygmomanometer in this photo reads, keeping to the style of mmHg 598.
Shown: mmHg 140
